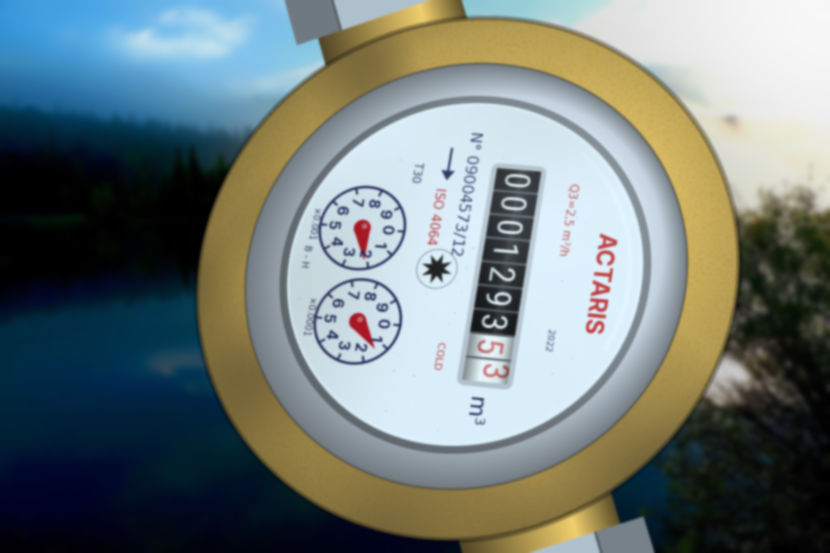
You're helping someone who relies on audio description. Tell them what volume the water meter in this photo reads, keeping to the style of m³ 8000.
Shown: m³ 1293.5321
